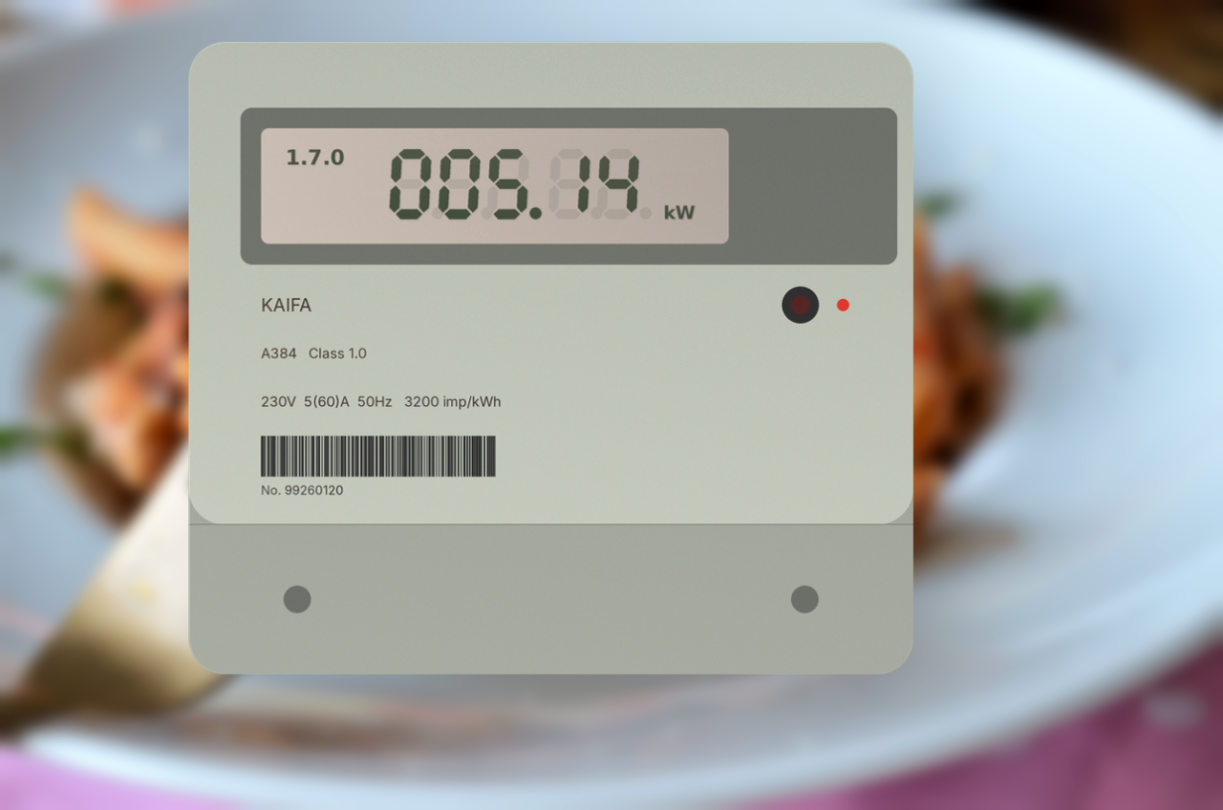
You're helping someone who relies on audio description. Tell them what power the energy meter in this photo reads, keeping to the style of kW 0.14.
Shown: kW 5.14
